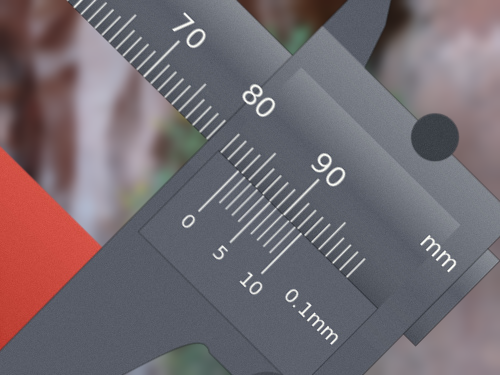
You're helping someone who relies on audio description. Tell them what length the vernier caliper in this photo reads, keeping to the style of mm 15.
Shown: mm 83.6
